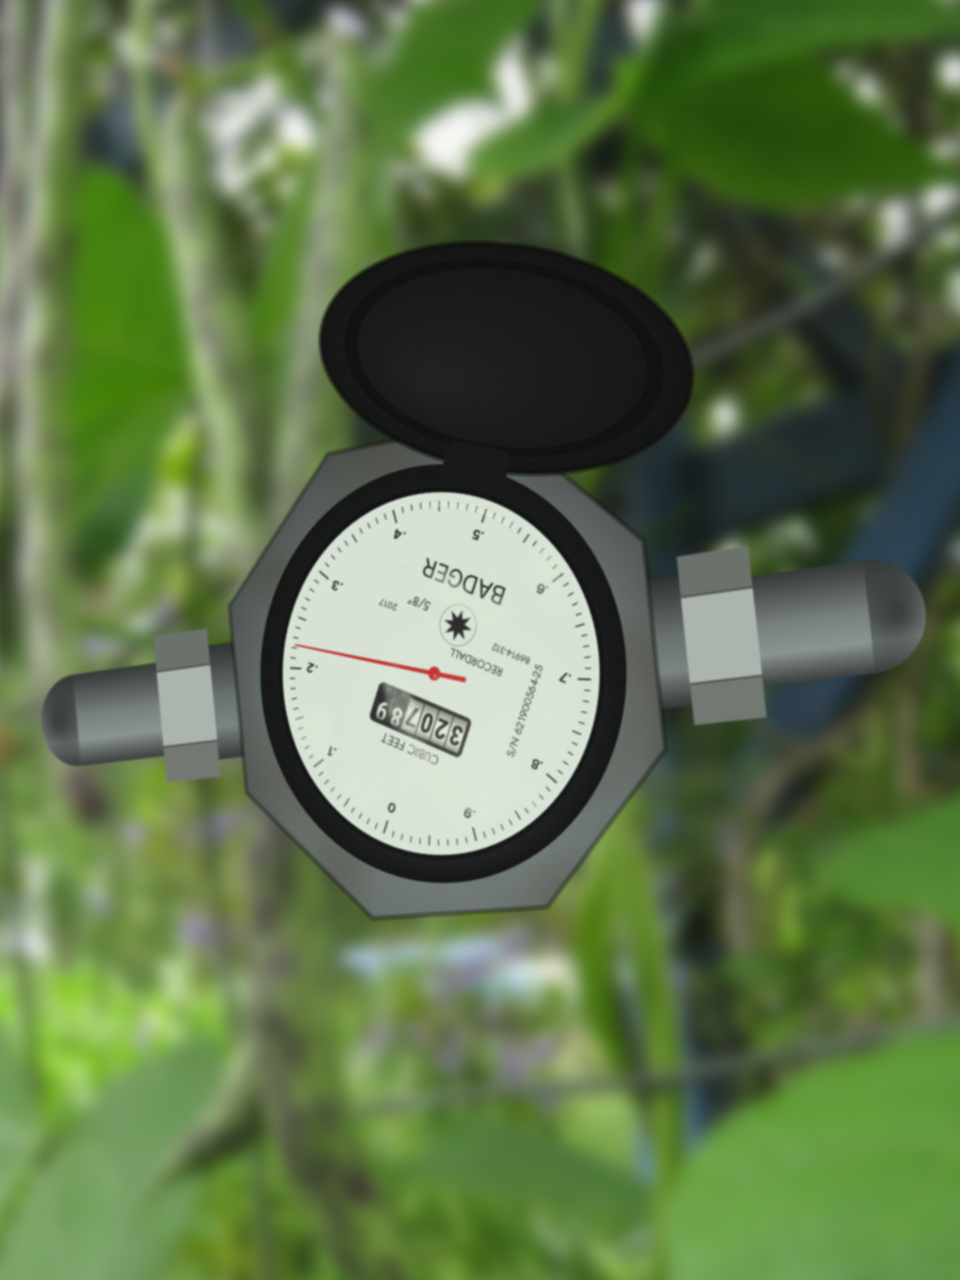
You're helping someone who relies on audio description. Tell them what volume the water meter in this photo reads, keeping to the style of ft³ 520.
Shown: ft³ 320789.22
